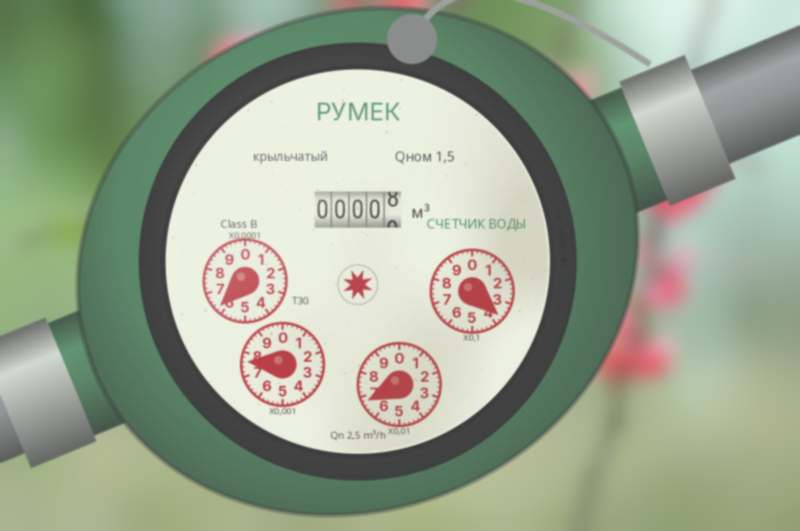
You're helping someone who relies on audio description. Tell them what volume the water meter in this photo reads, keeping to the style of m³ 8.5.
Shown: m³ 8.3676
